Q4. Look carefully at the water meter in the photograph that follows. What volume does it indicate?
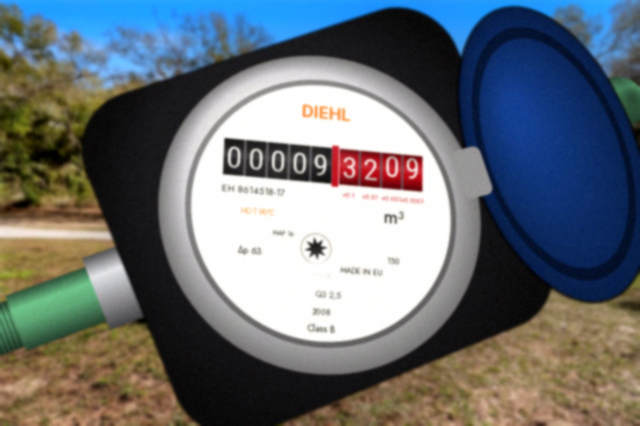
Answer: 9.3209 m³
